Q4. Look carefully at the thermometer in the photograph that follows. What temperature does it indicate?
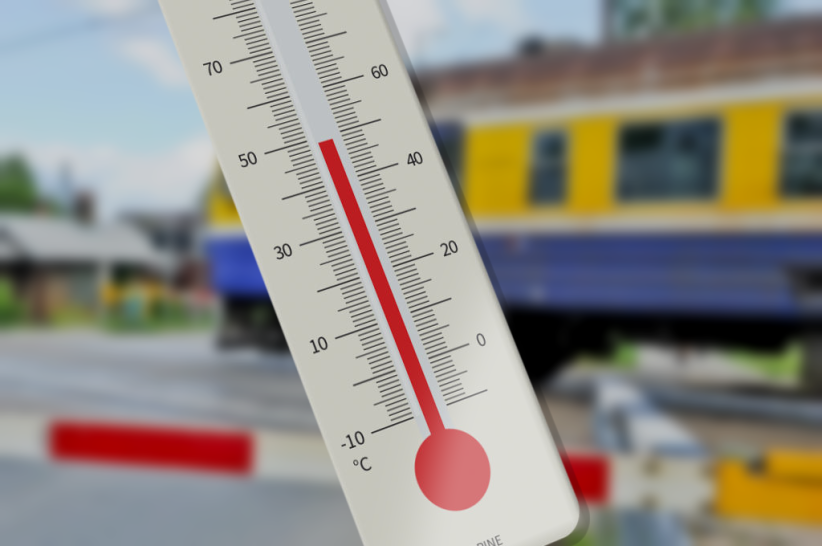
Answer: 49 °C
